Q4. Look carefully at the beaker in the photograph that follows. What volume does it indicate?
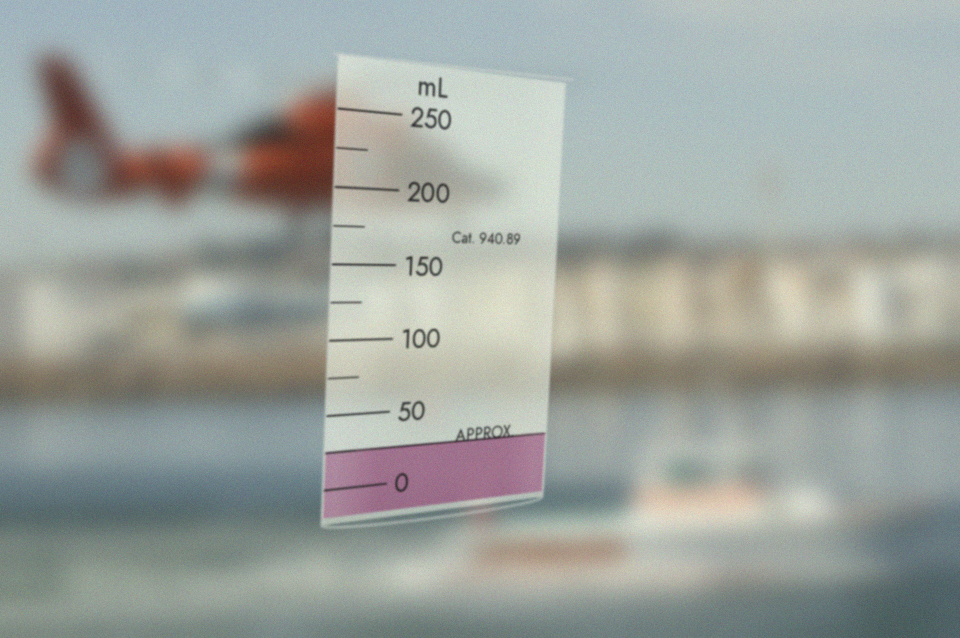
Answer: 25 mL
